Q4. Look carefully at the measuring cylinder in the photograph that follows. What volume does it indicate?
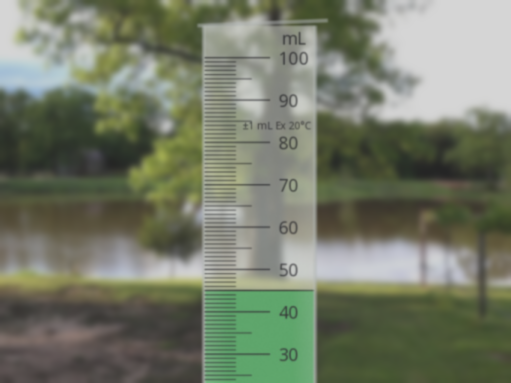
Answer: 45 mL
